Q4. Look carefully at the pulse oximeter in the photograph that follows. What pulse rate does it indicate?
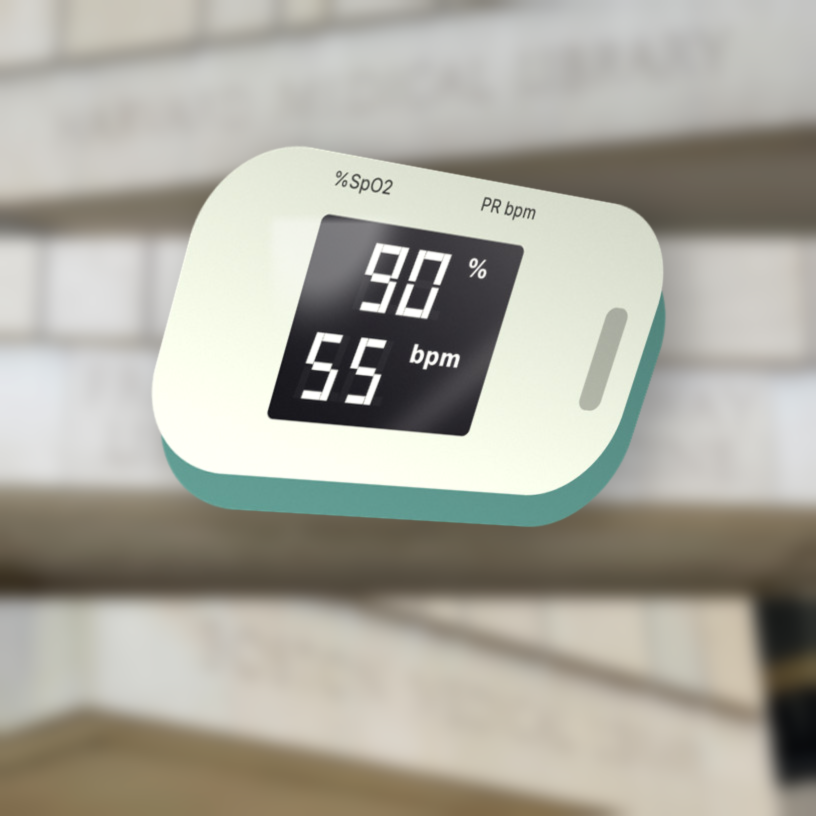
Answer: 55 bpm
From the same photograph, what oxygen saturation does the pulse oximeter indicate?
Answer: 90 %
